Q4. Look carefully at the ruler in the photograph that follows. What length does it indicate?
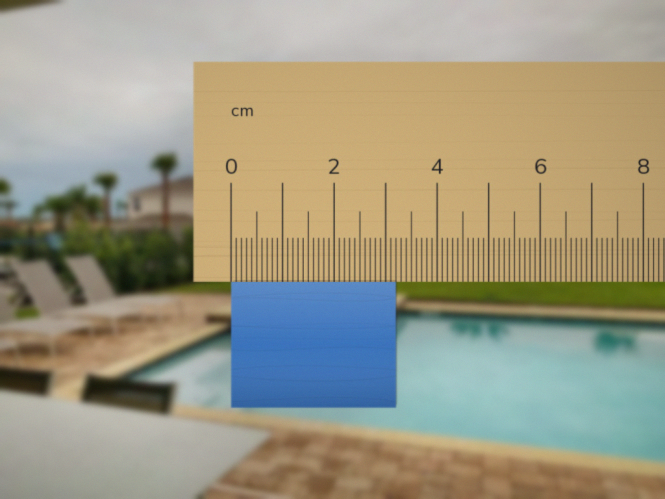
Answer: 3.2 cm
